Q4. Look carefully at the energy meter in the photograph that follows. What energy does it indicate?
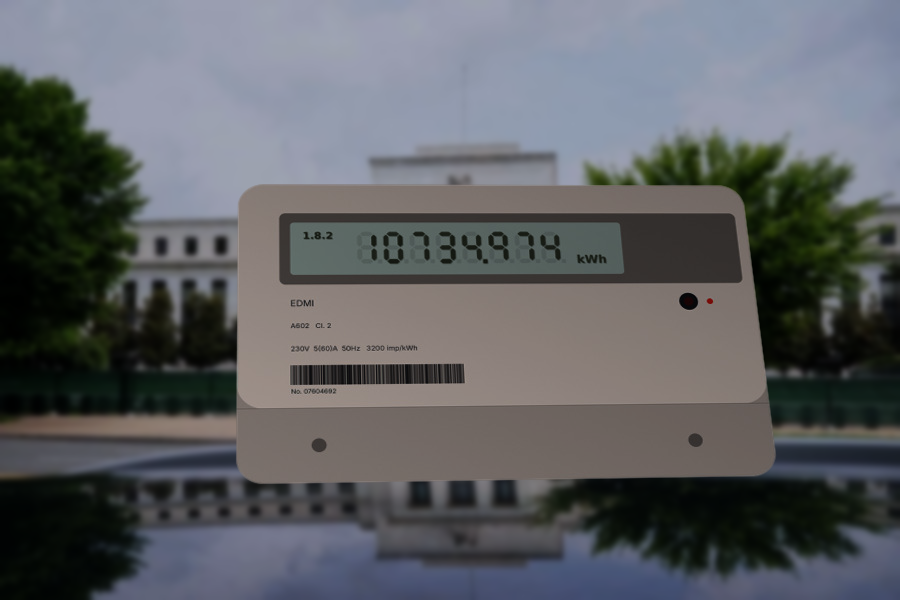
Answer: 10734.974 kWh
